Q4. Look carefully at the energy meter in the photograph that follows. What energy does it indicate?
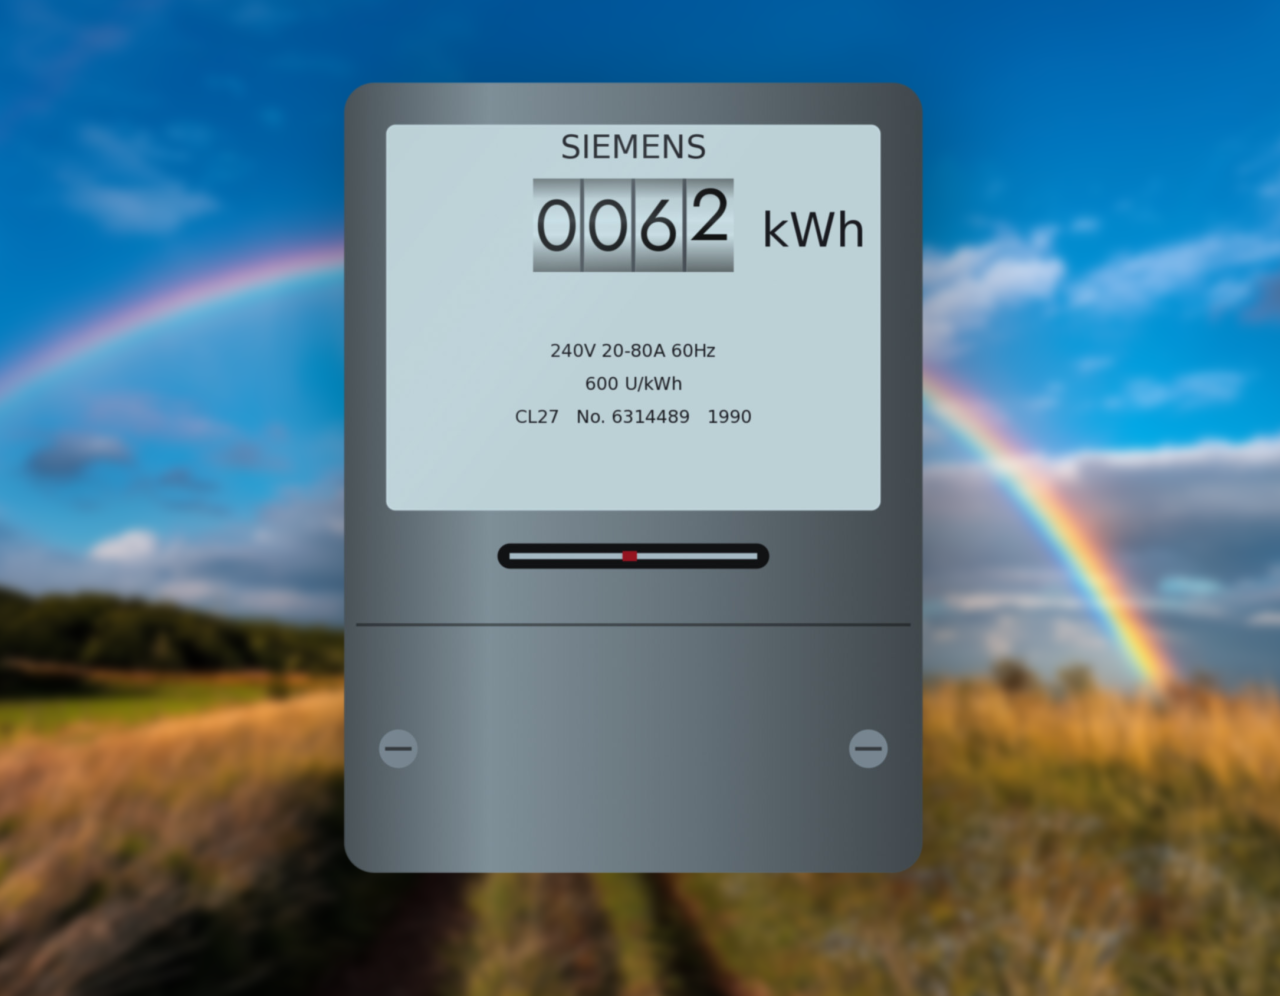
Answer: 62 kWh
